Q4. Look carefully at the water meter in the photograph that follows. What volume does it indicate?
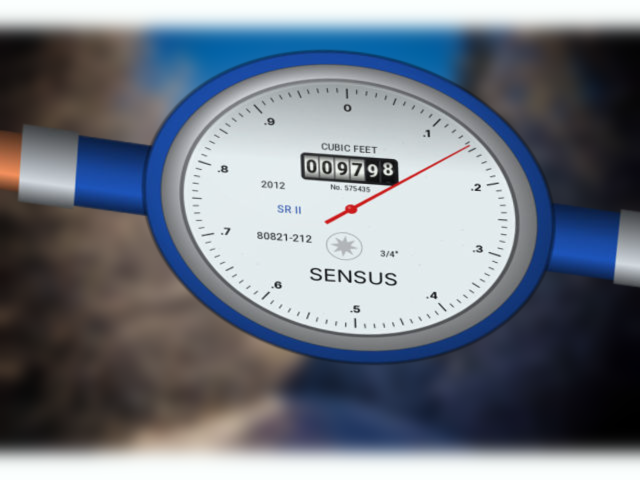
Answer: 9798.14 ft³
